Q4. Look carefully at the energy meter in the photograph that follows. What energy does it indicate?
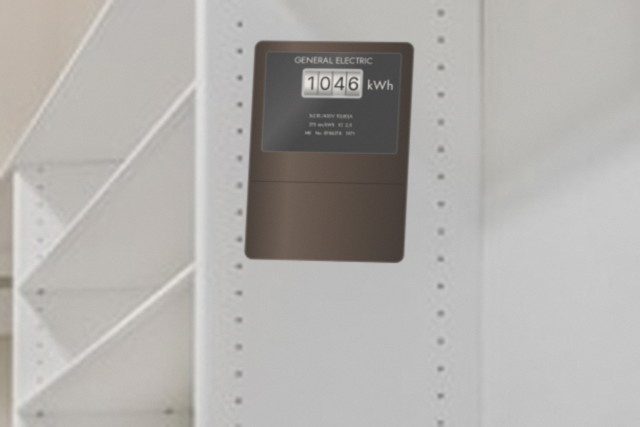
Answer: 1046 kWh
